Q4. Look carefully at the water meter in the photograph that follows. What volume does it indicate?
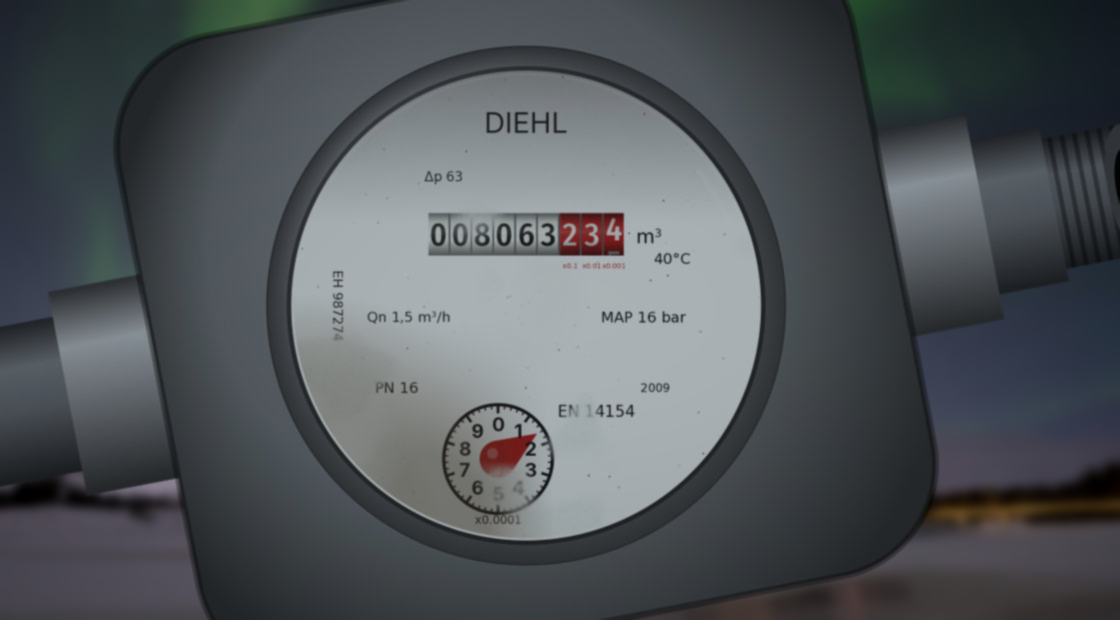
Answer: 8063.2341 m³
